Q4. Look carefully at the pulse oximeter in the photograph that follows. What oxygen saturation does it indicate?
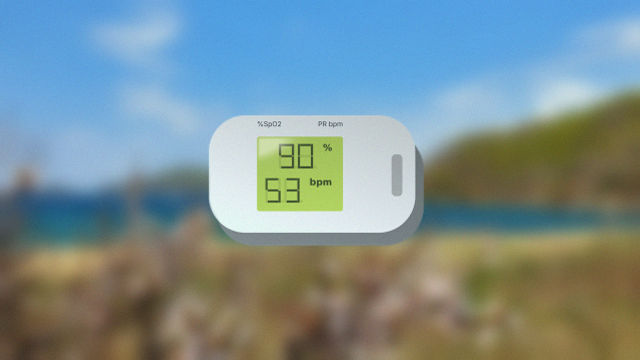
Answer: 90 %
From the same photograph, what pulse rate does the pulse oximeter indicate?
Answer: 53 bpm
